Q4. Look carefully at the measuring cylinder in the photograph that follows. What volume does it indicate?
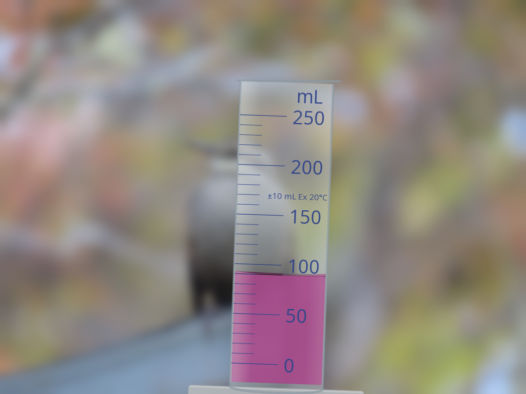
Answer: 90 mL
